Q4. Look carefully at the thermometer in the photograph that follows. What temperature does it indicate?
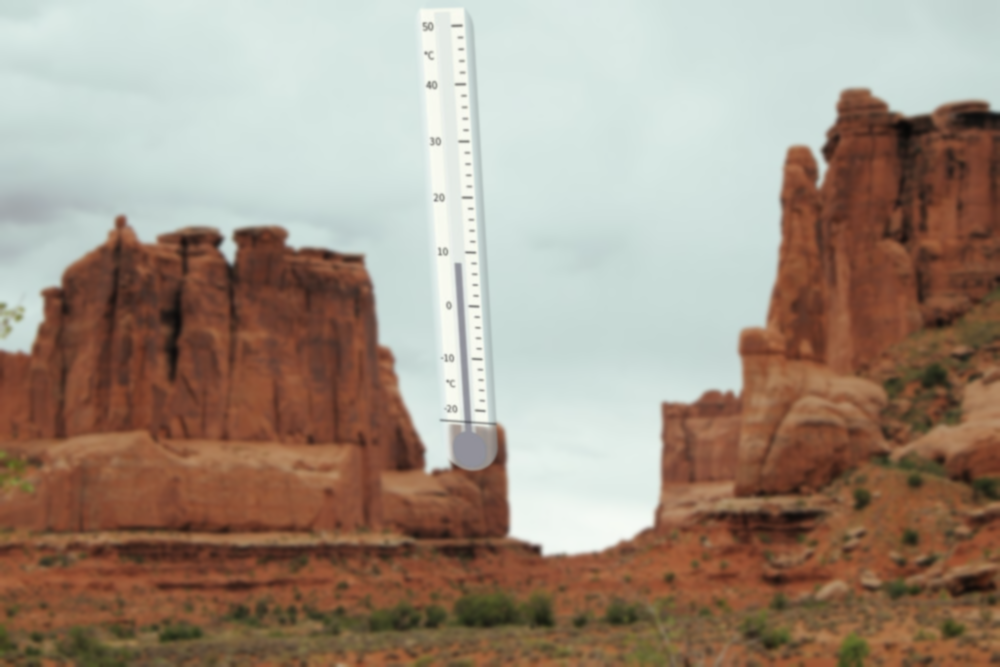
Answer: 8 °C
